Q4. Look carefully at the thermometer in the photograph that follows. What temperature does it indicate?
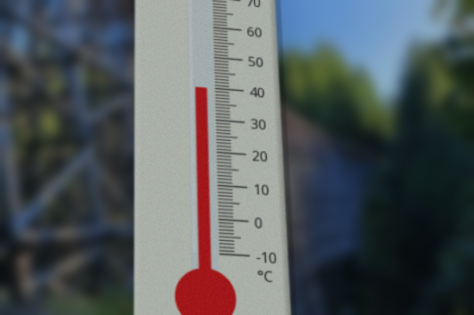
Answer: 40 °C
